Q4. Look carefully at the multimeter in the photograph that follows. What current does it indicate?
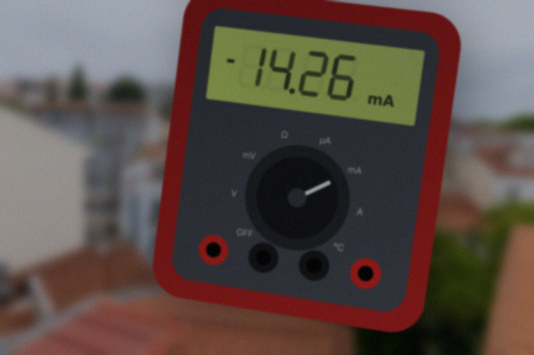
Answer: -14.26 mA
